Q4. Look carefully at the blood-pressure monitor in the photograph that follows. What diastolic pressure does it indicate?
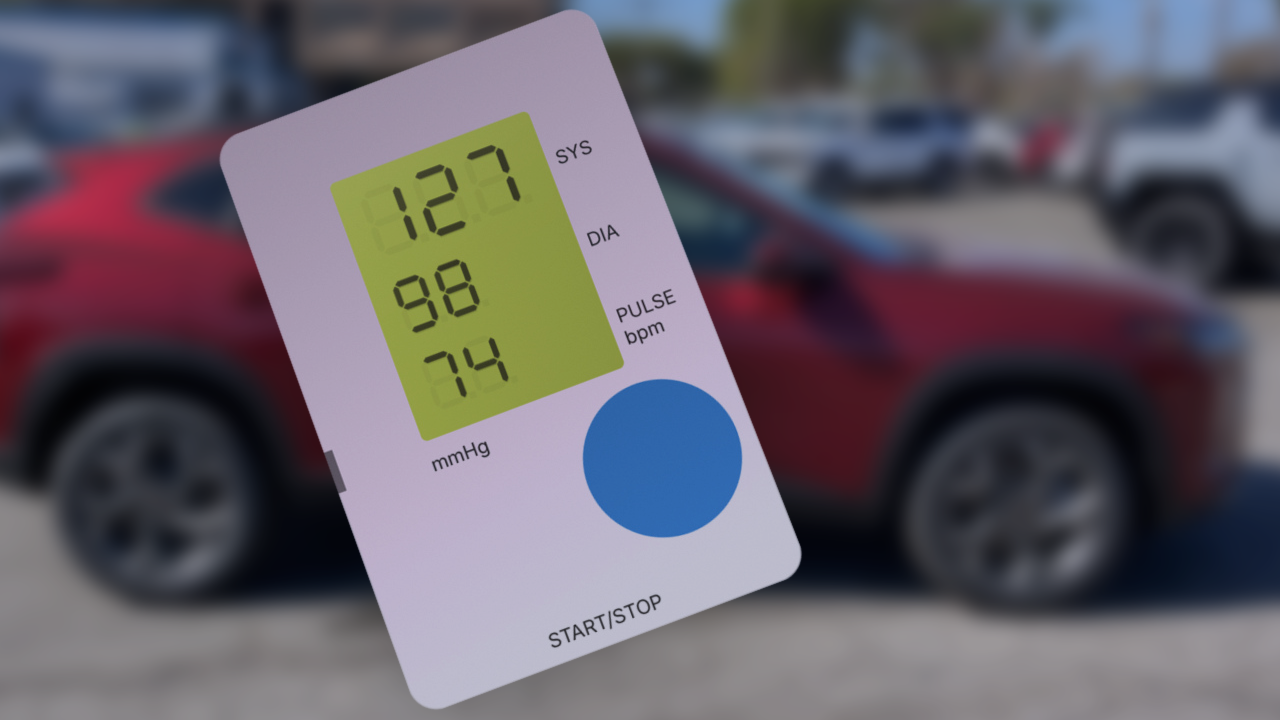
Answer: 98 mmHg
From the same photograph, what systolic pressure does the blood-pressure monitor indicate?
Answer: 127 mmHg
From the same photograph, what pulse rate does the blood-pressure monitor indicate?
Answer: 74 bpm
